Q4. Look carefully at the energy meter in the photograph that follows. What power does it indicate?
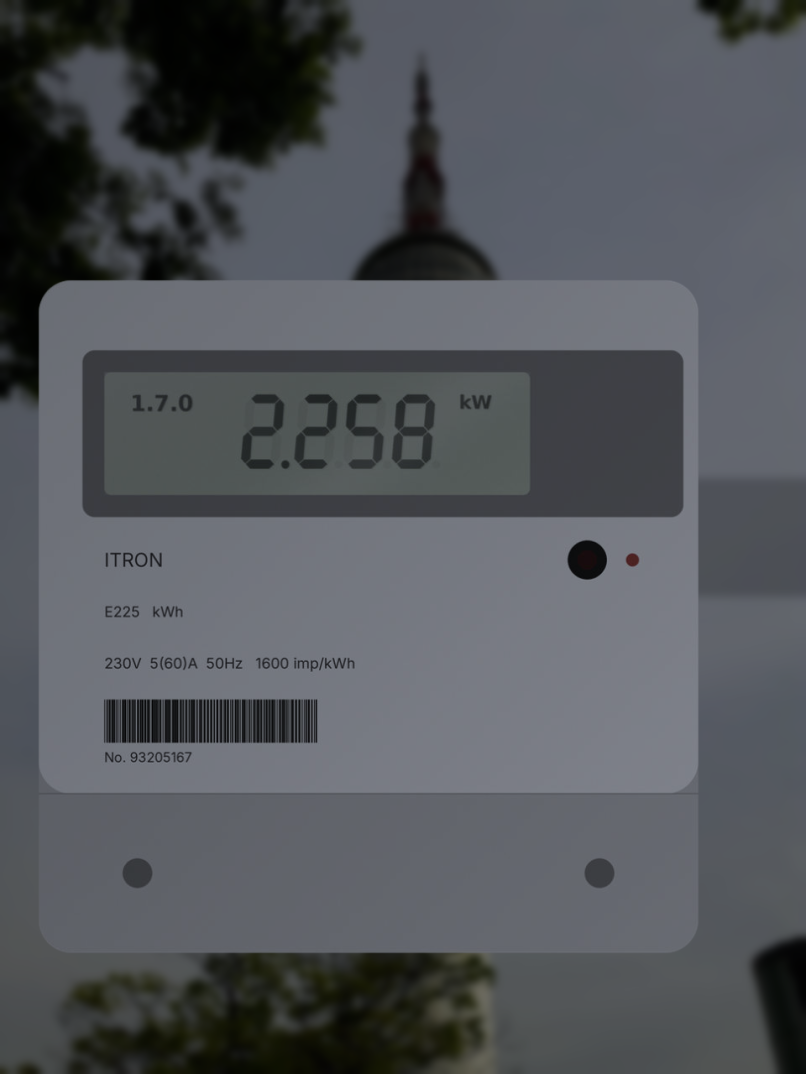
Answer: 2.258 kW
